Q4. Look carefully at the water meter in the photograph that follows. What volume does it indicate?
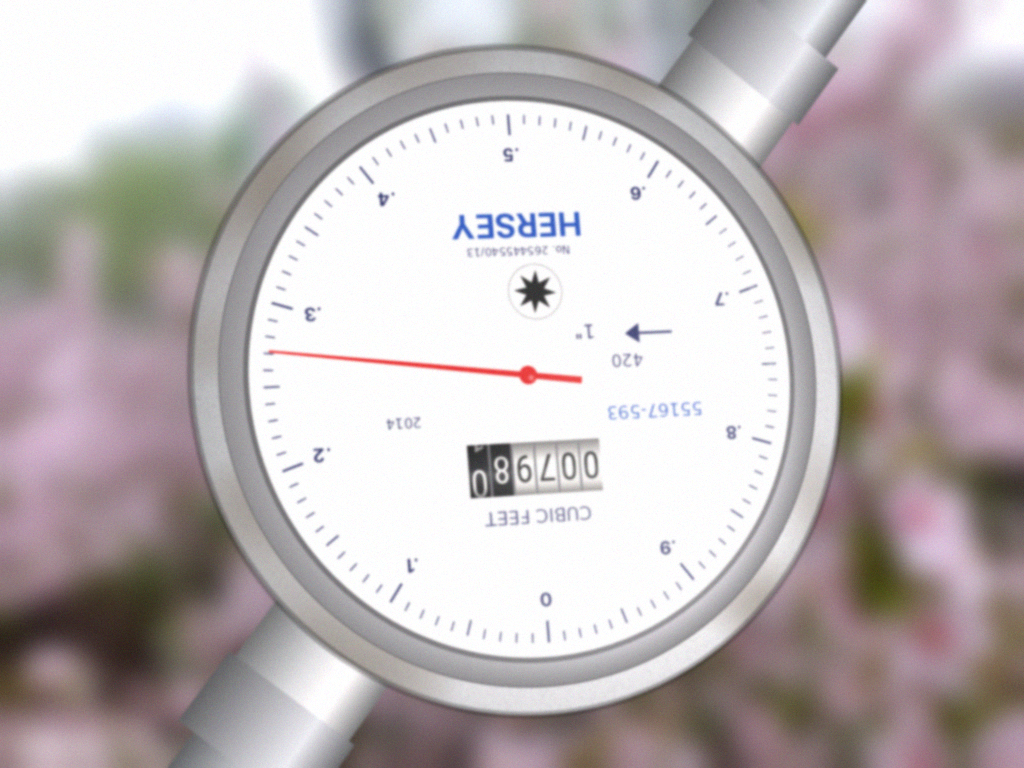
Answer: 7980.27 ft³
